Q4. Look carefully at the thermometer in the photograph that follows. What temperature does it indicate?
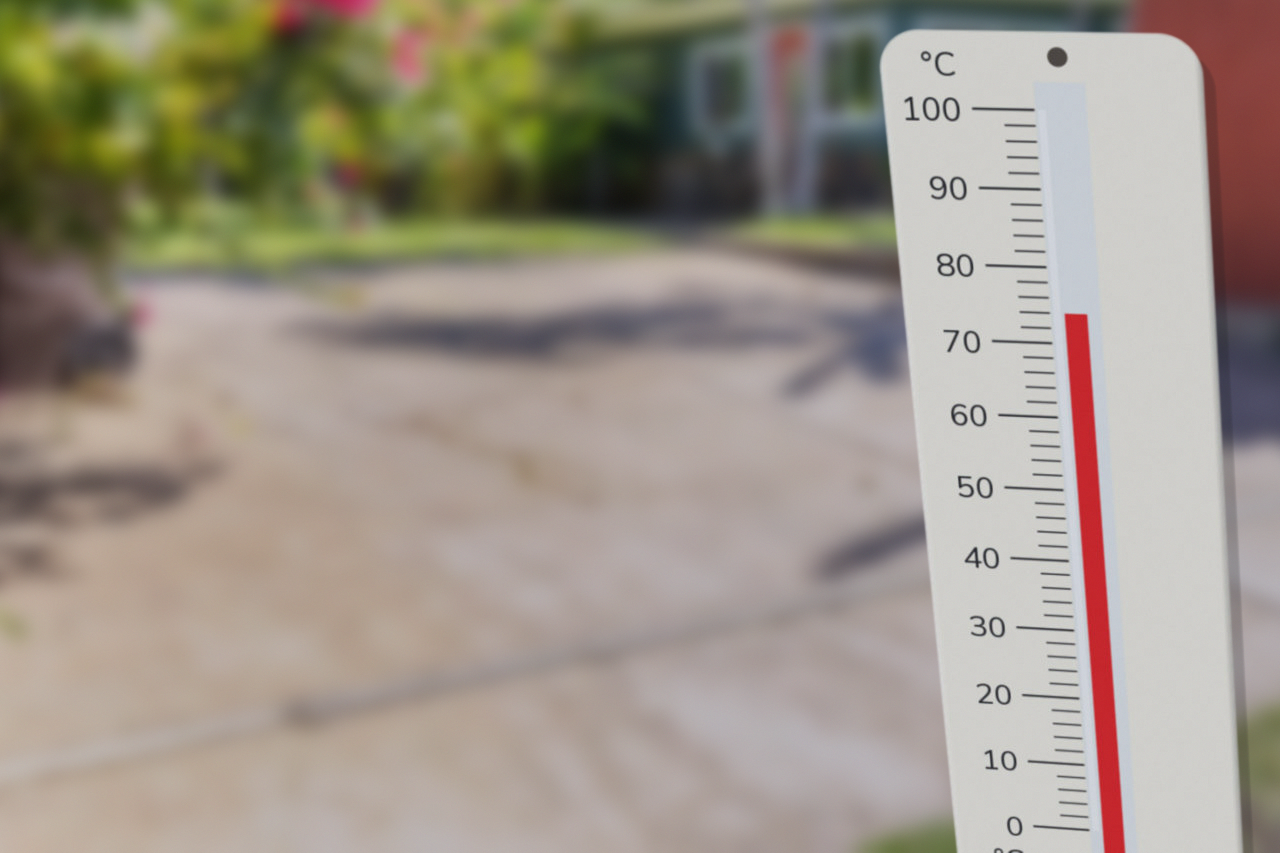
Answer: 74 °C
